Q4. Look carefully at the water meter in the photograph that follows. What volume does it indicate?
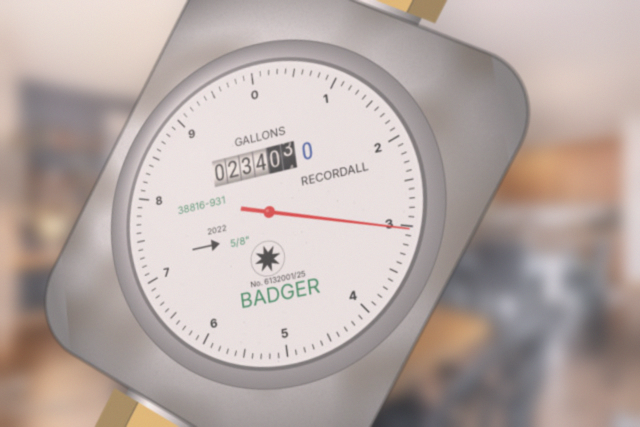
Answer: 234033.0 gal
